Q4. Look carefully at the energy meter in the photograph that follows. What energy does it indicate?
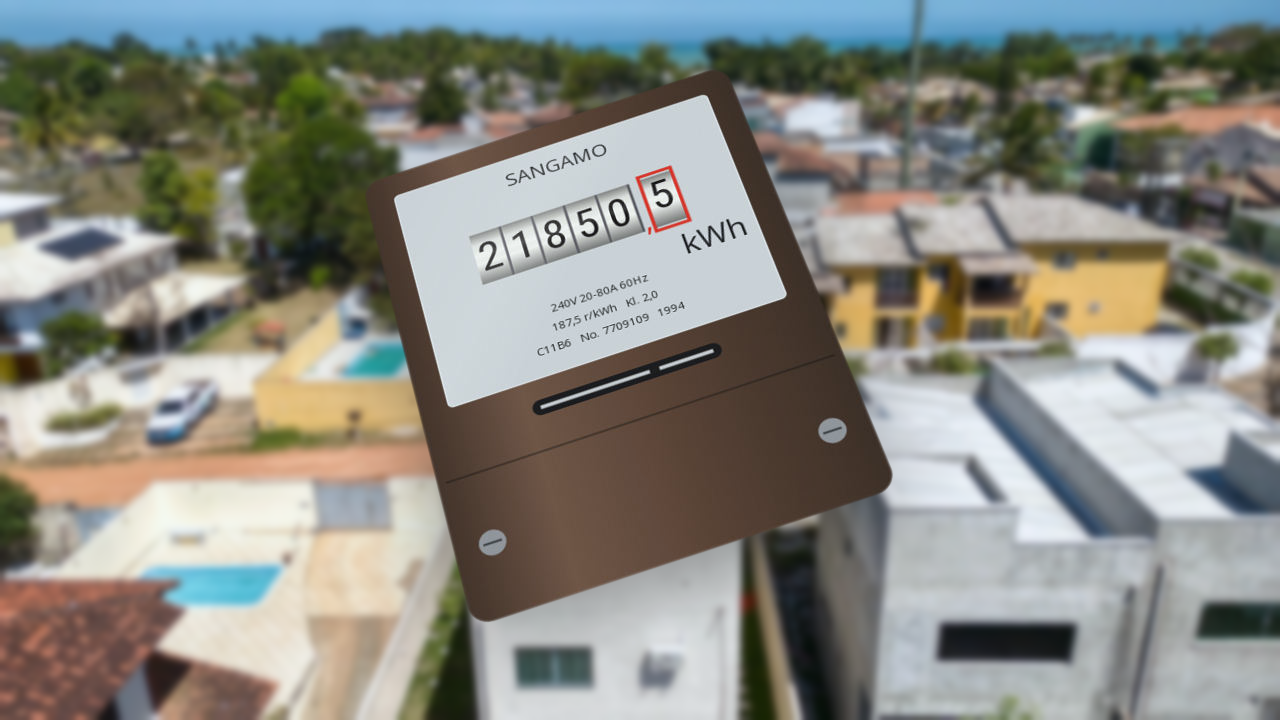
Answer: 21850.5 kWh
